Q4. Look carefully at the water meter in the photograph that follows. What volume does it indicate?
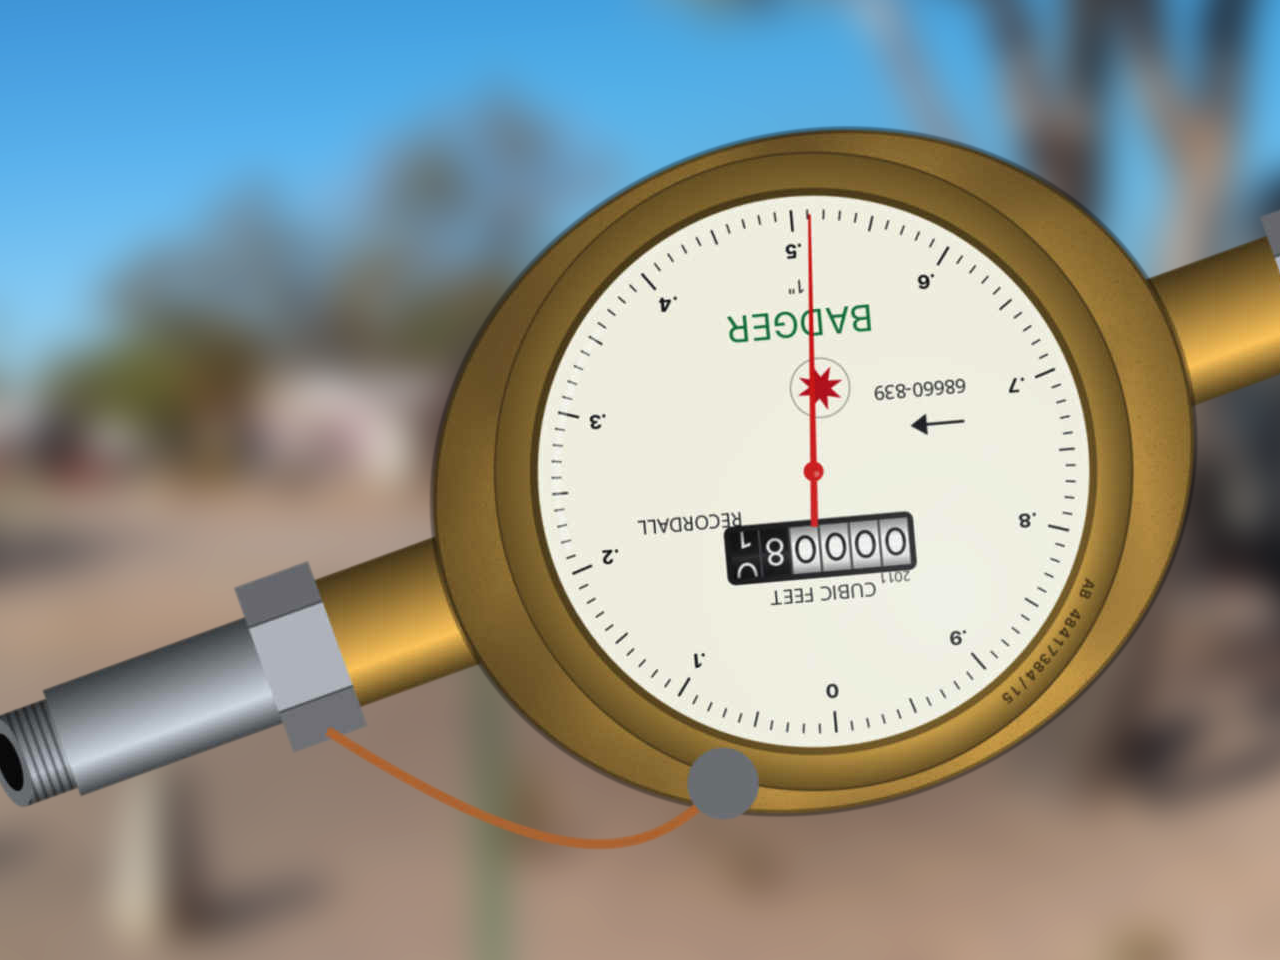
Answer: 80.51 ft³
